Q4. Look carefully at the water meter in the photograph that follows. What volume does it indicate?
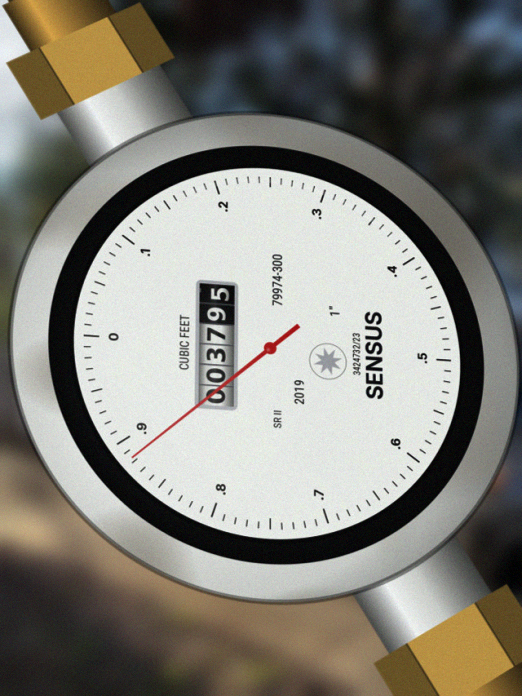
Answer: 3794.88 ft³
